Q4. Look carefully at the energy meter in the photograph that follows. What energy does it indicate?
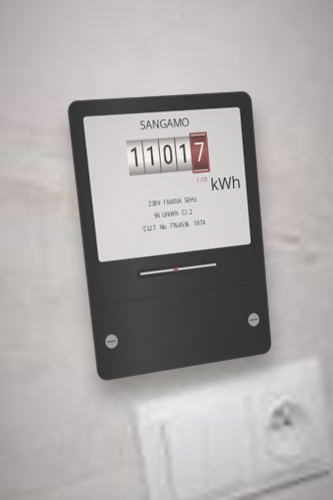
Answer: 1101.7 kWh
